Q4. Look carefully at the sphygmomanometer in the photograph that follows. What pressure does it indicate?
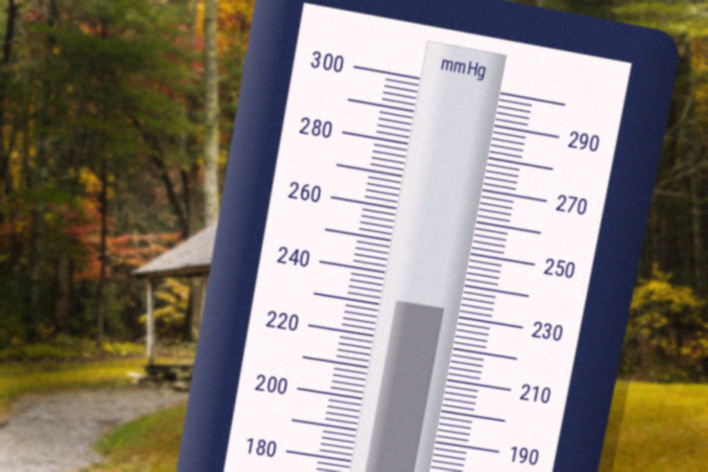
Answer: 232 mmHg
